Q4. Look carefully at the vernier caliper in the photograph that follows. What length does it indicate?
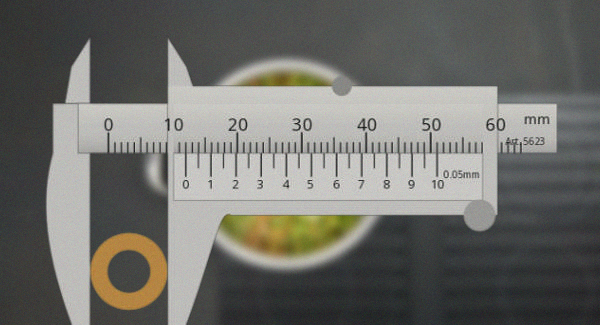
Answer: 12.0 mm
